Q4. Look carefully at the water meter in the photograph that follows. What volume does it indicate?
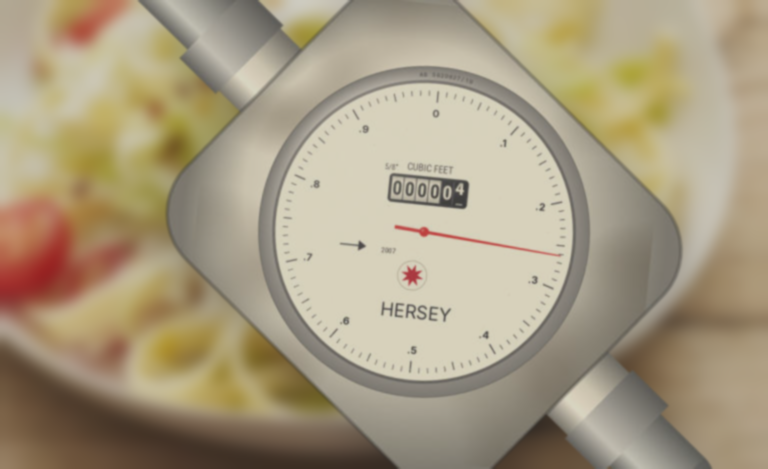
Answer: 4.26 ft³
